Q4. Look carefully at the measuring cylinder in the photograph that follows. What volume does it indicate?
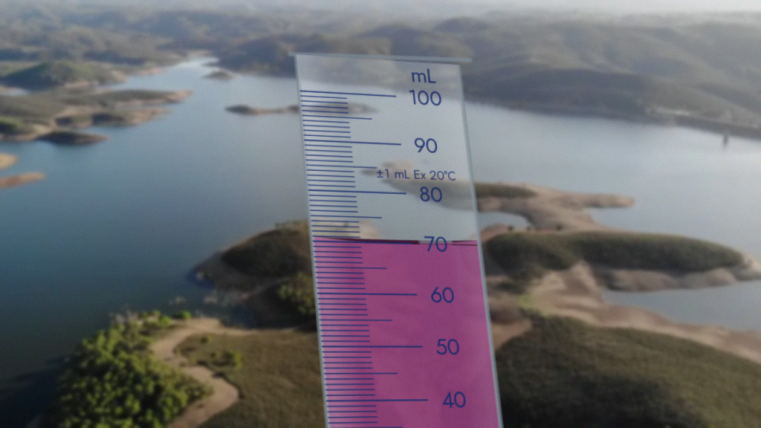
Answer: 70 mL
